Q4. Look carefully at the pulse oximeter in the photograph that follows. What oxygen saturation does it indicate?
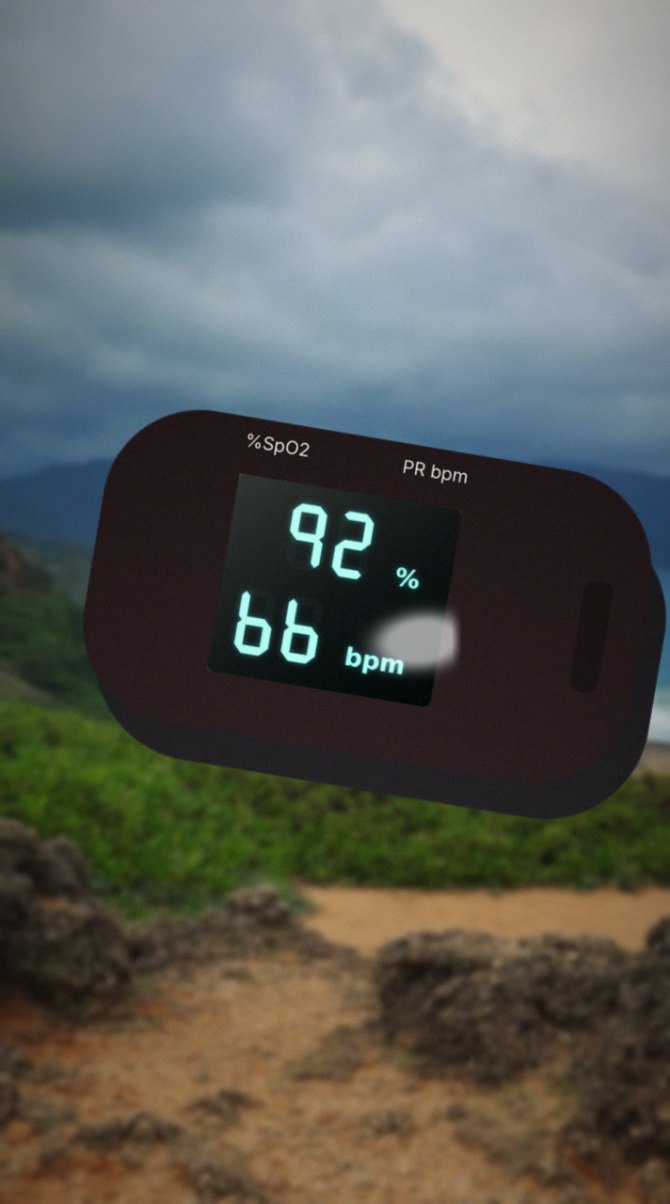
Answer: 92 %
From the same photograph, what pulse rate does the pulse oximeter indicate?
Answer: 66 bpm
